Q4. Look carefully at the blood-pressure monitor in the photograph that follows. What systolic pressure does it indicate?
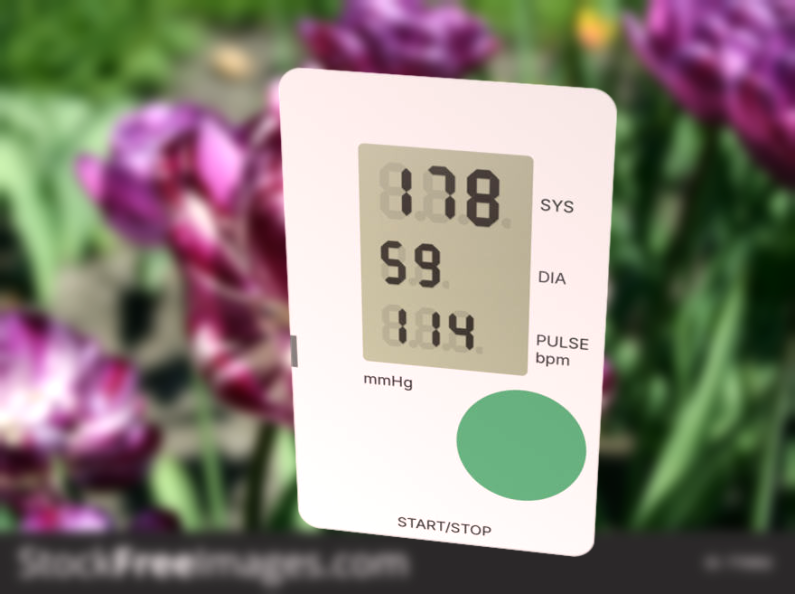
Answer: 178 mmHg
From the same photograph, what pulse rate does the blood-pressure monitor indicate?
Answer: 114 bpm
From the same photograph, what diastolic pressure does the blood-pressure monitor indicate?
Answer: 59 mmHg
